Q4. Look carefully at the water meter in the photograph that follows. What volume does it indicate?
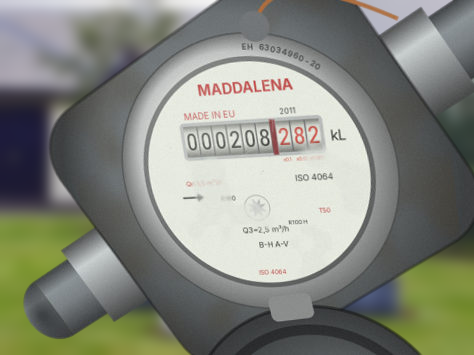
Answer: 208.282 kL
